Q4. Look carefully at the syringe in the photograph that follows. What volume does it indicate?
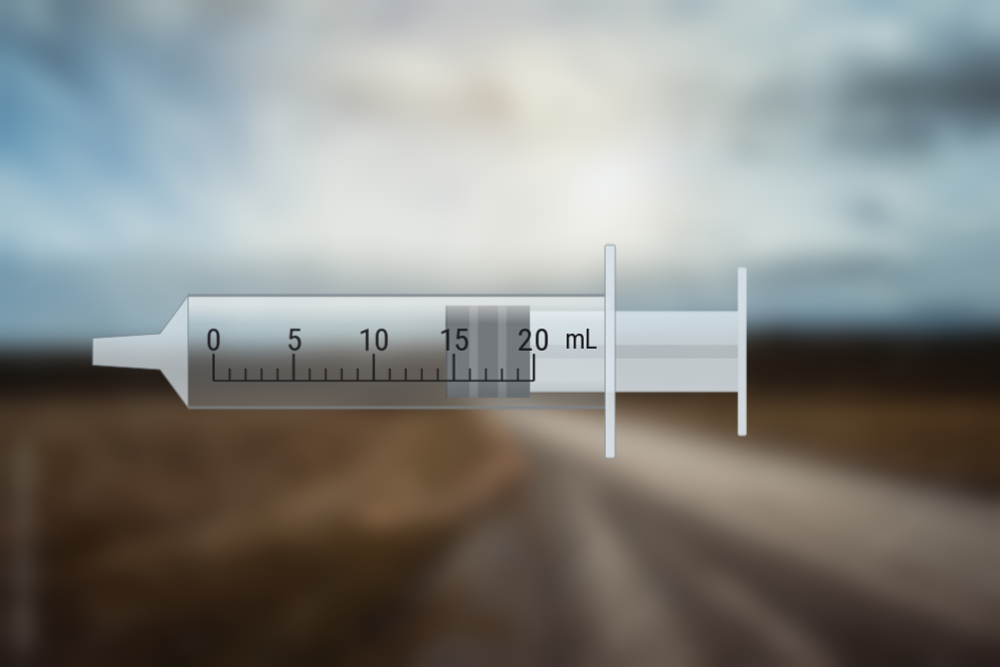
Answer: 14.5 mL
